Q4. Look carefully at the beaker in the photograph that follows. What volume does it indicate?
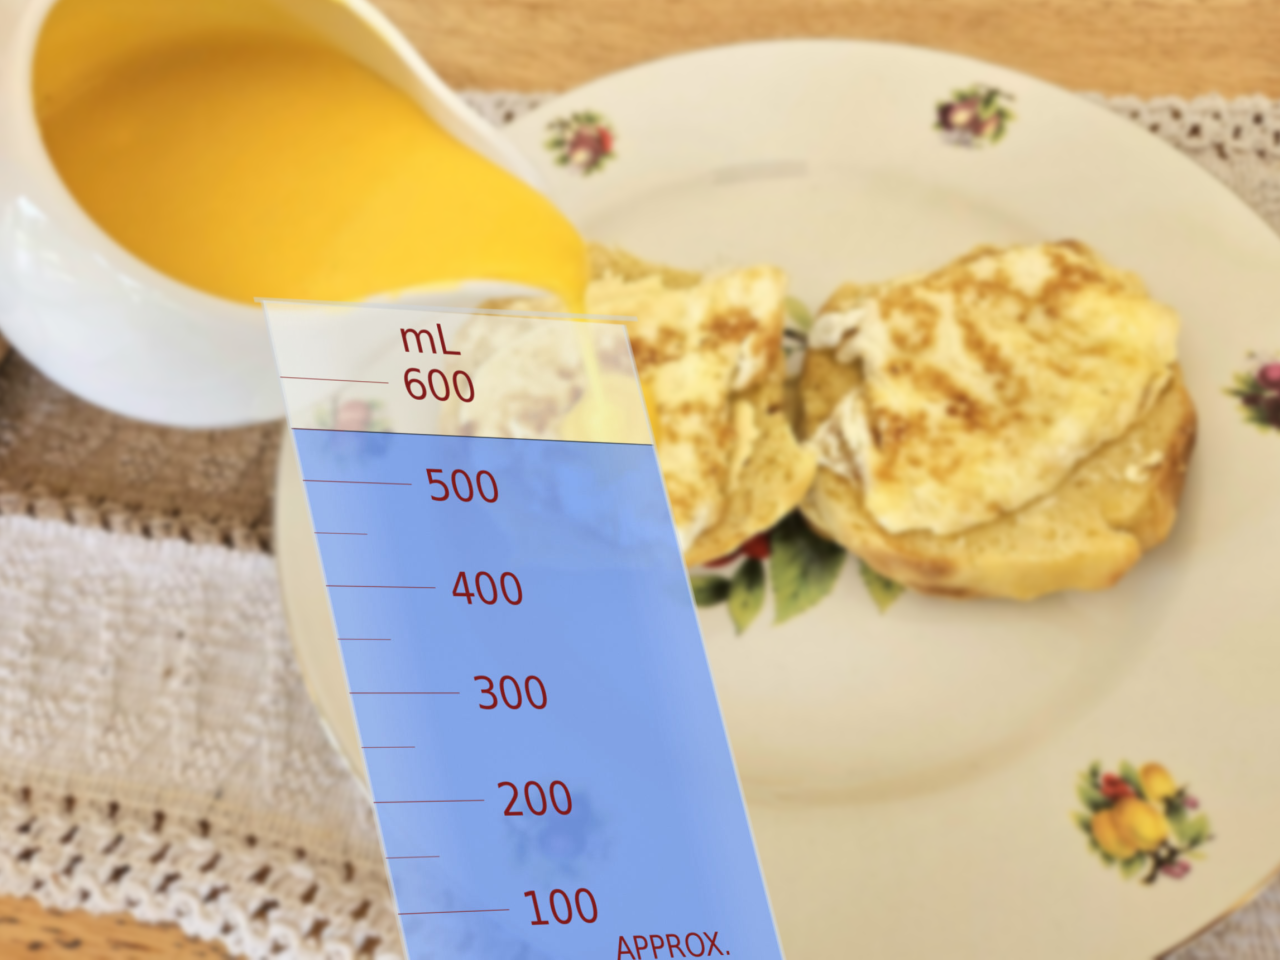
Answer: 550 mL
